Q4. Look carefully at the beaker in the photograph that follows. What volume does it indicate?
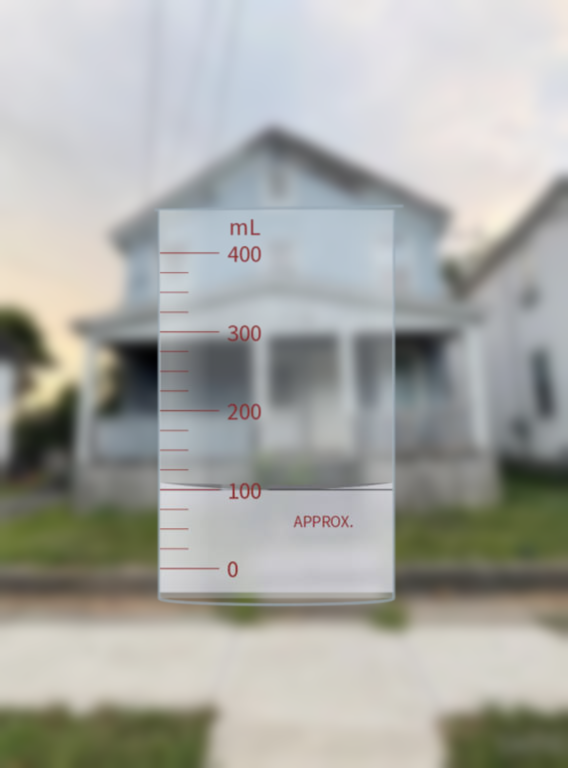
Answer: 100 mL
